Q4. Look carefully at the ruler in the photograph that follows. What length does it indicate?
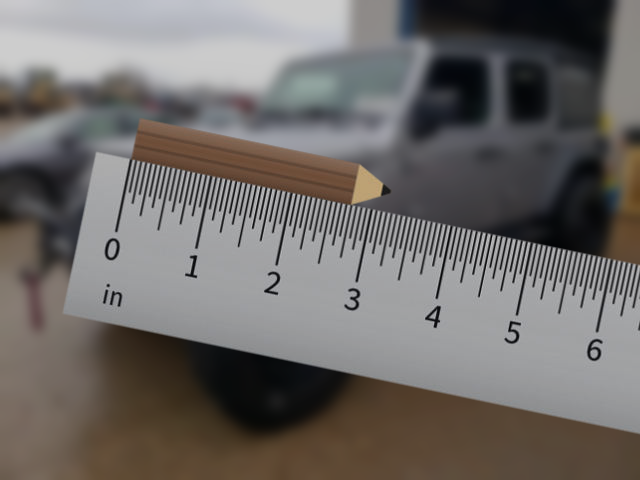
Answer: 3.1875 in
